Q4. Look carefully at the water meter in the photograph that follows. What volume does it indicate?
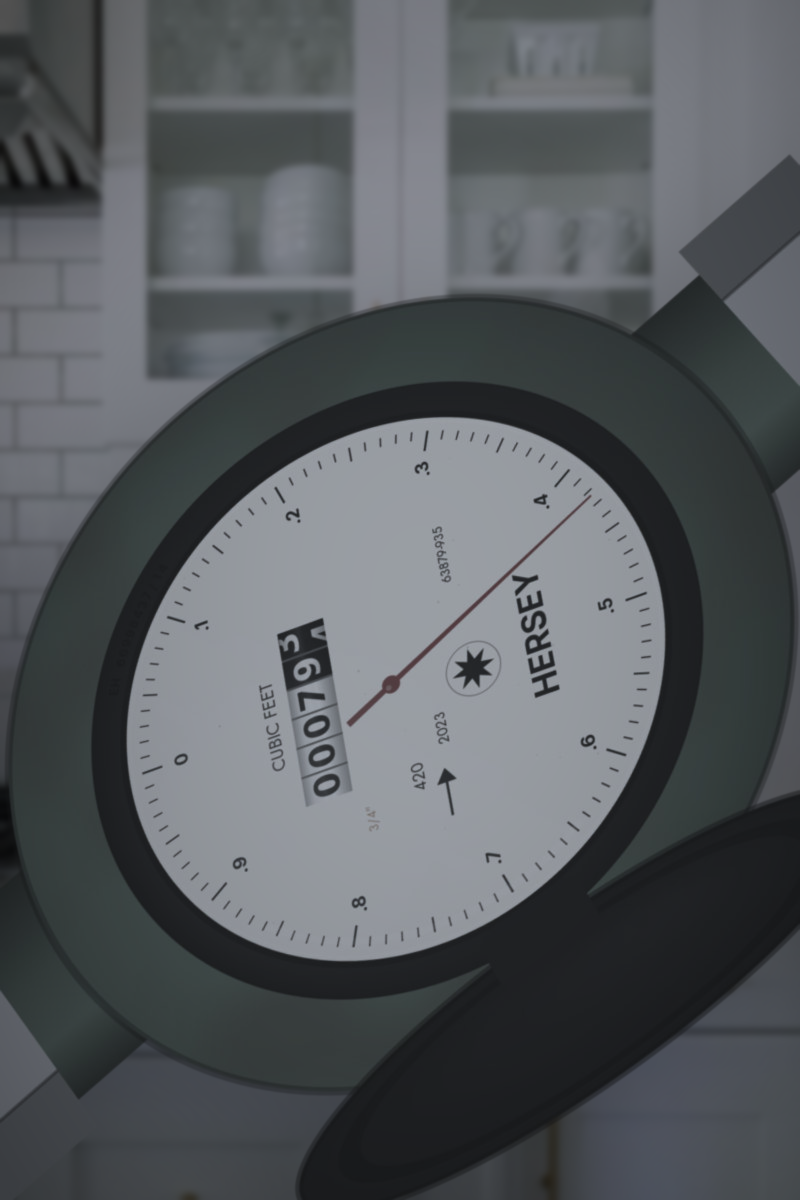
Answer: 793.42 ft³
